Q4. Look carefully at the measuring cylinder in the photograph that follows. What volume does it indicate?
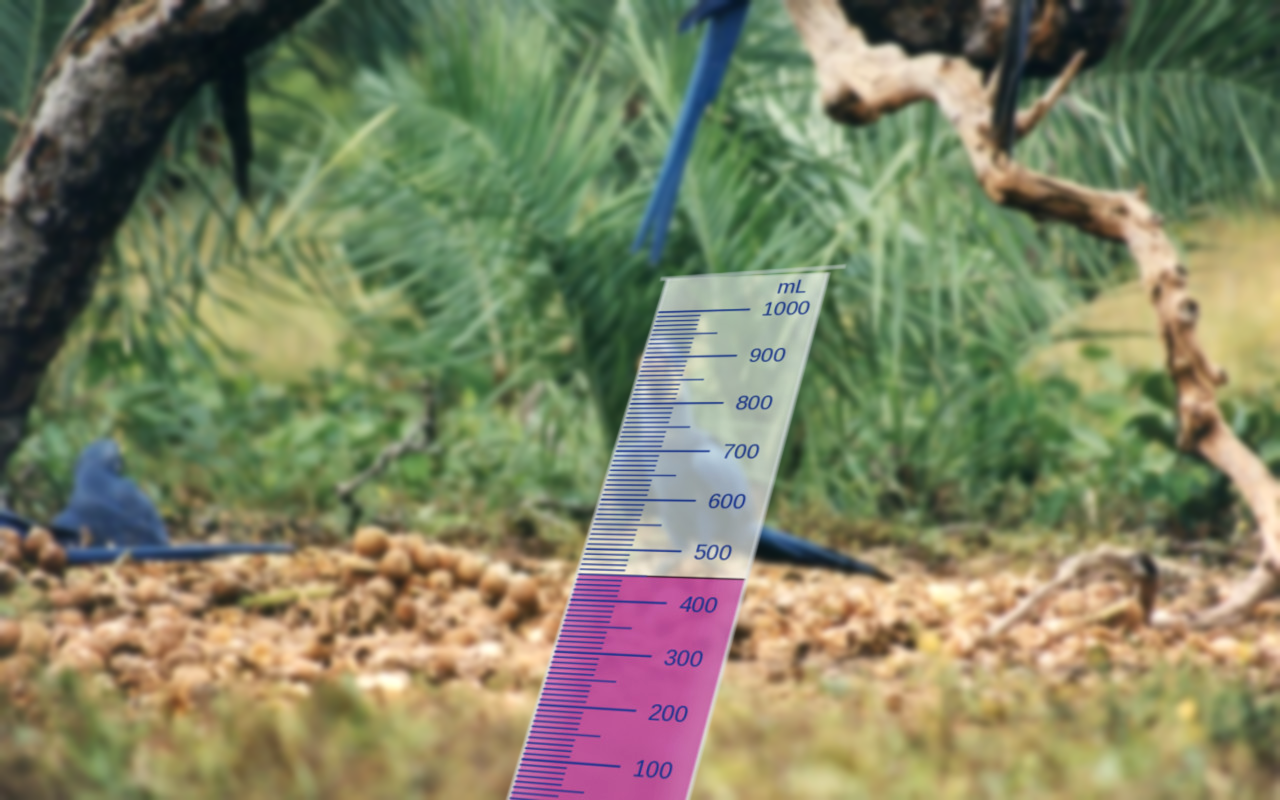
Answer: 450 mL
